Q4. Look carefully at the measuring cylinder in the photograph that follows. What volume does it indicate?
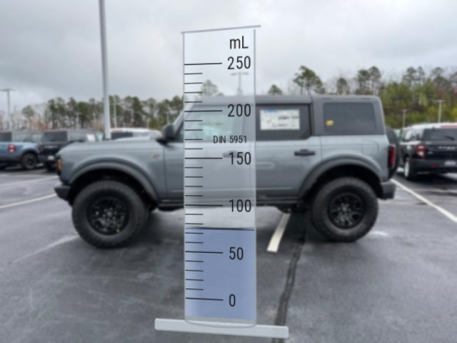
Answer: 75 mL
